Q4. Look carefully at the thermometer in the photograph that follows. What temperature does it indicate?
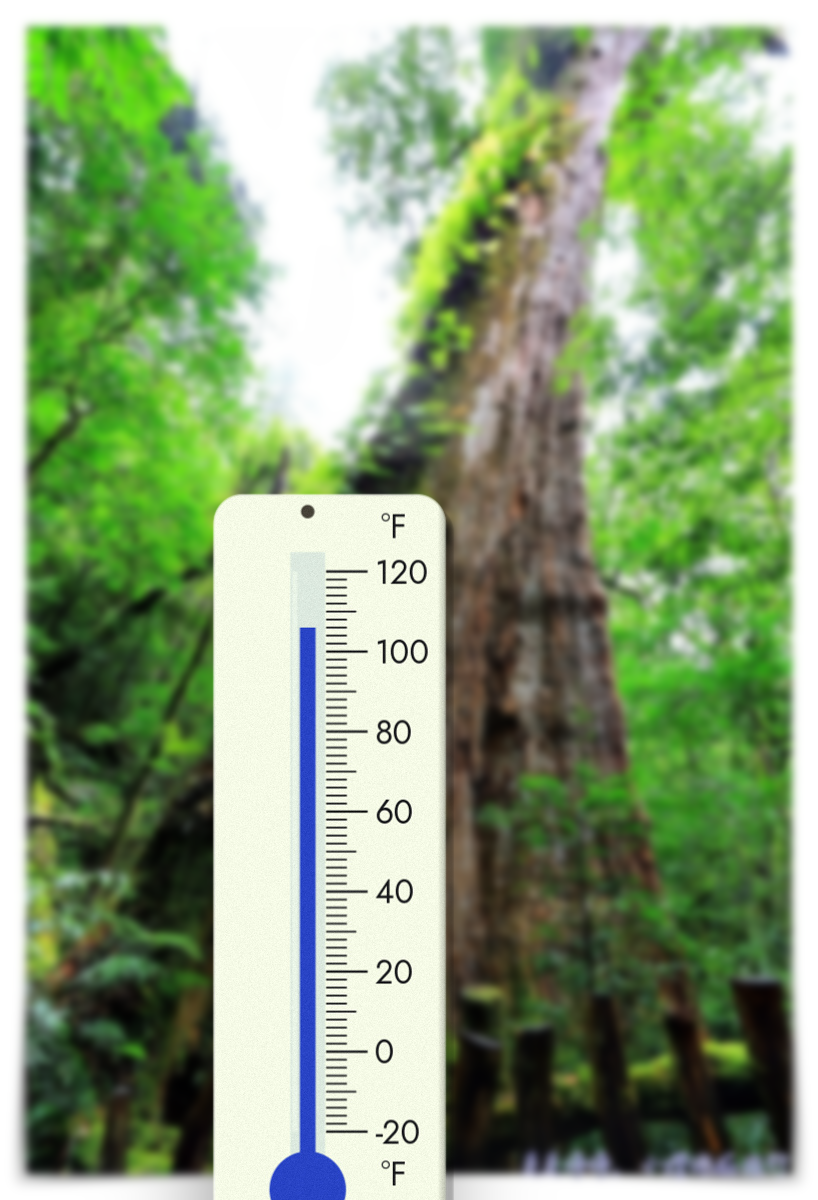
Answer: 106 °F
